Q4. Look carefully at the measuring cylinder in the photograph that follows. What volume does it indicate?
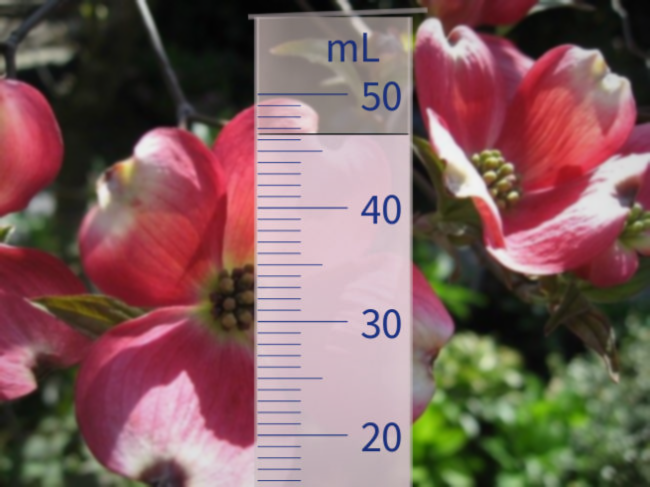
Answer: 46.5 mL
